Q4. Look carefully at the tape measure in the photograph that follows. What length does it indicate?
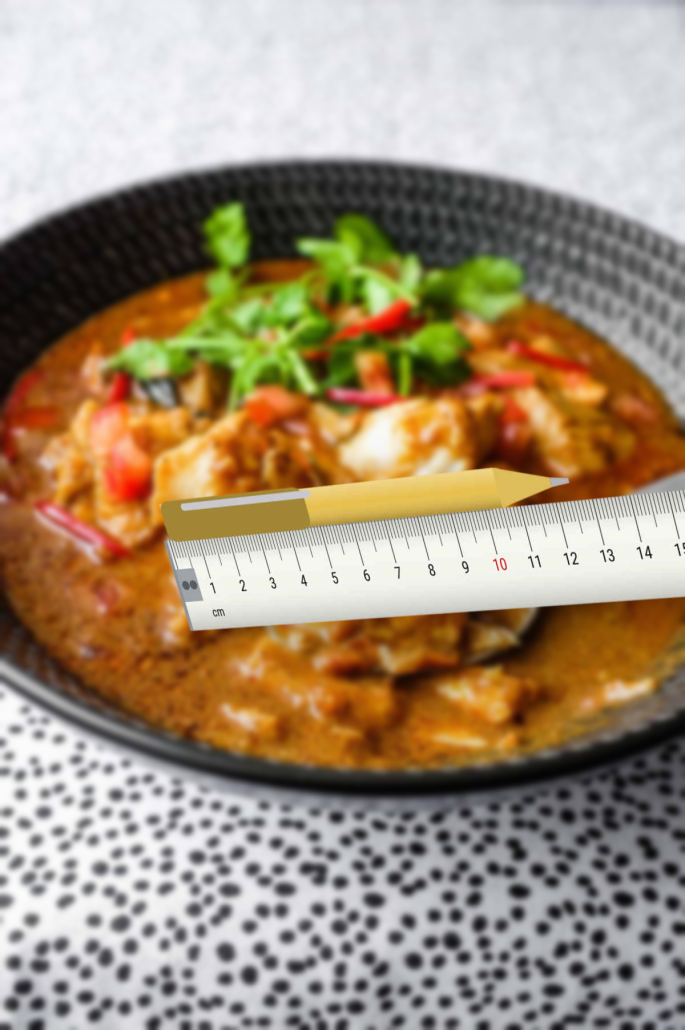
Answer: 12.5 cm
